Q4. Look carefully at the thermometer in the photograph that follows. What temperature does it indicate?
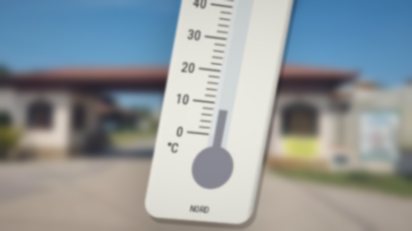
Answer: 8 °C
